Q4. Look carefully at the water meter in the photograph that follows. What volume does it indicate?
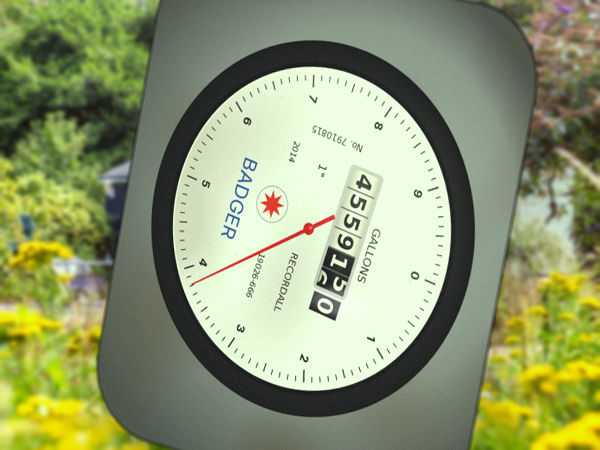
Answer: 4559153.8 gal
